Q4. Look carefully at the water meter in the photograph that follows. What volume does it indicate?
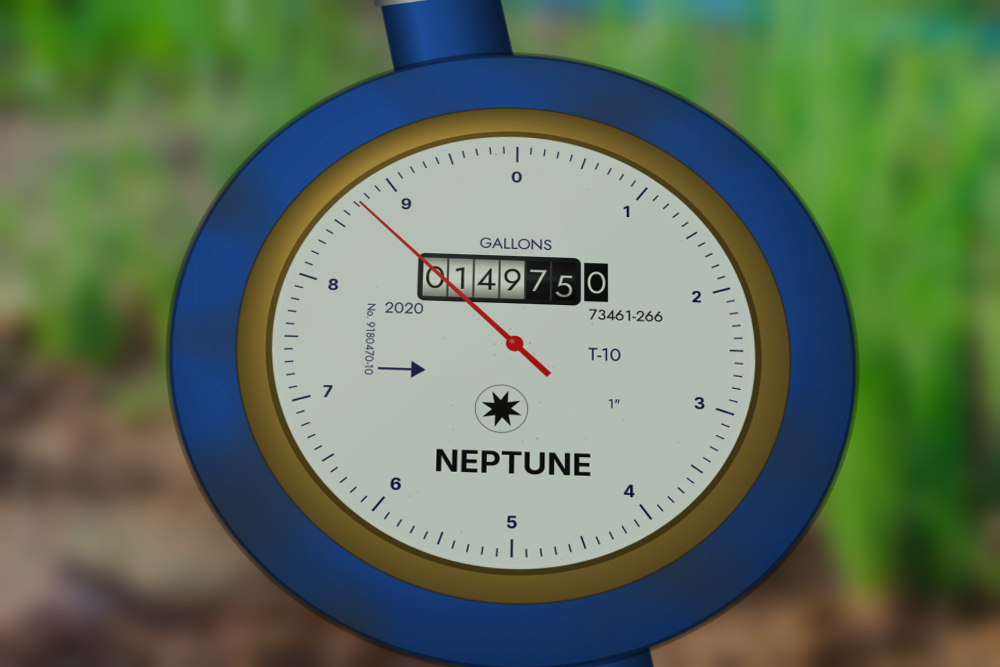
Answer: 149748.7 gal
